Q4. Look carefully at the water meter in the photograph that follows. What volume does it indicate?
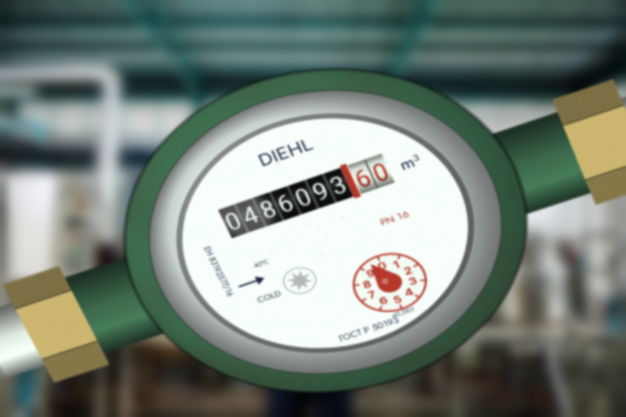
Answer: 486093.599 m³
